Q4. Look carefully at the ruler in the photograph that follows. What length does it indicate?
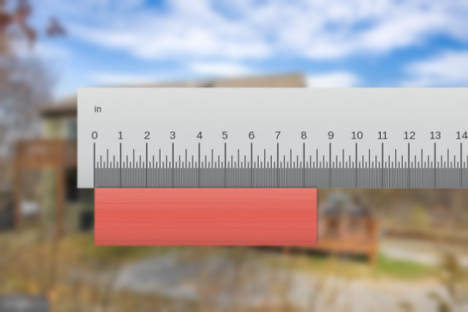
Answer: 8.5 in
